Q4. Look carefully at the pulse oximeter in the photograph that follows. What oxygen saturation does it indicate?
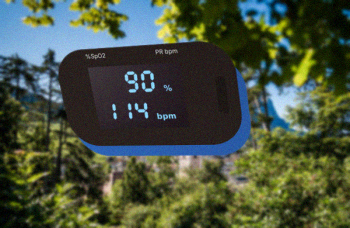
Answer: 90 %
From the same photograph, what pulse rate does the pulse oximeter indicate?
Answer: 114 bpm
